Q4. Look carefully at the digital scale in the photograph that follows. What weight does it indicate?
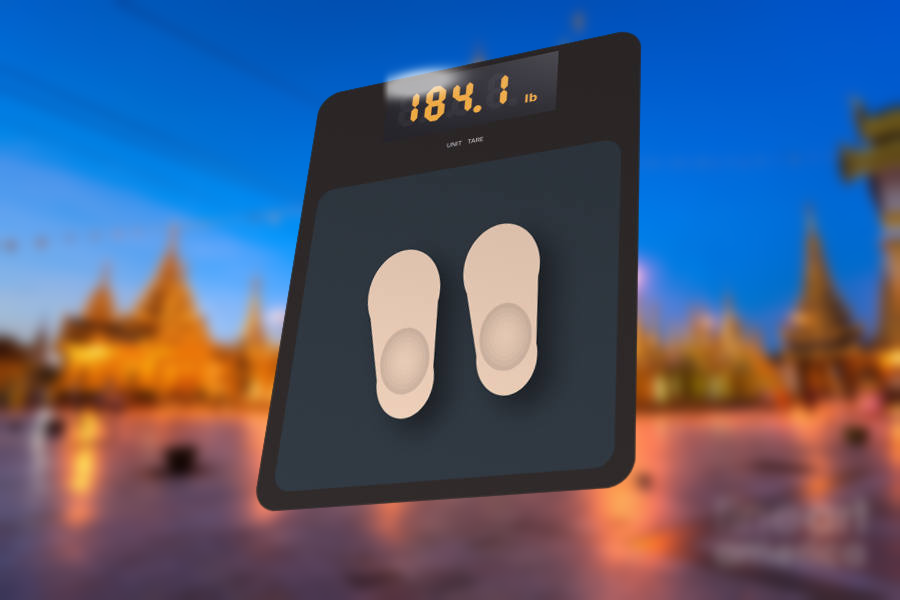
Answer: 184.1 lb
